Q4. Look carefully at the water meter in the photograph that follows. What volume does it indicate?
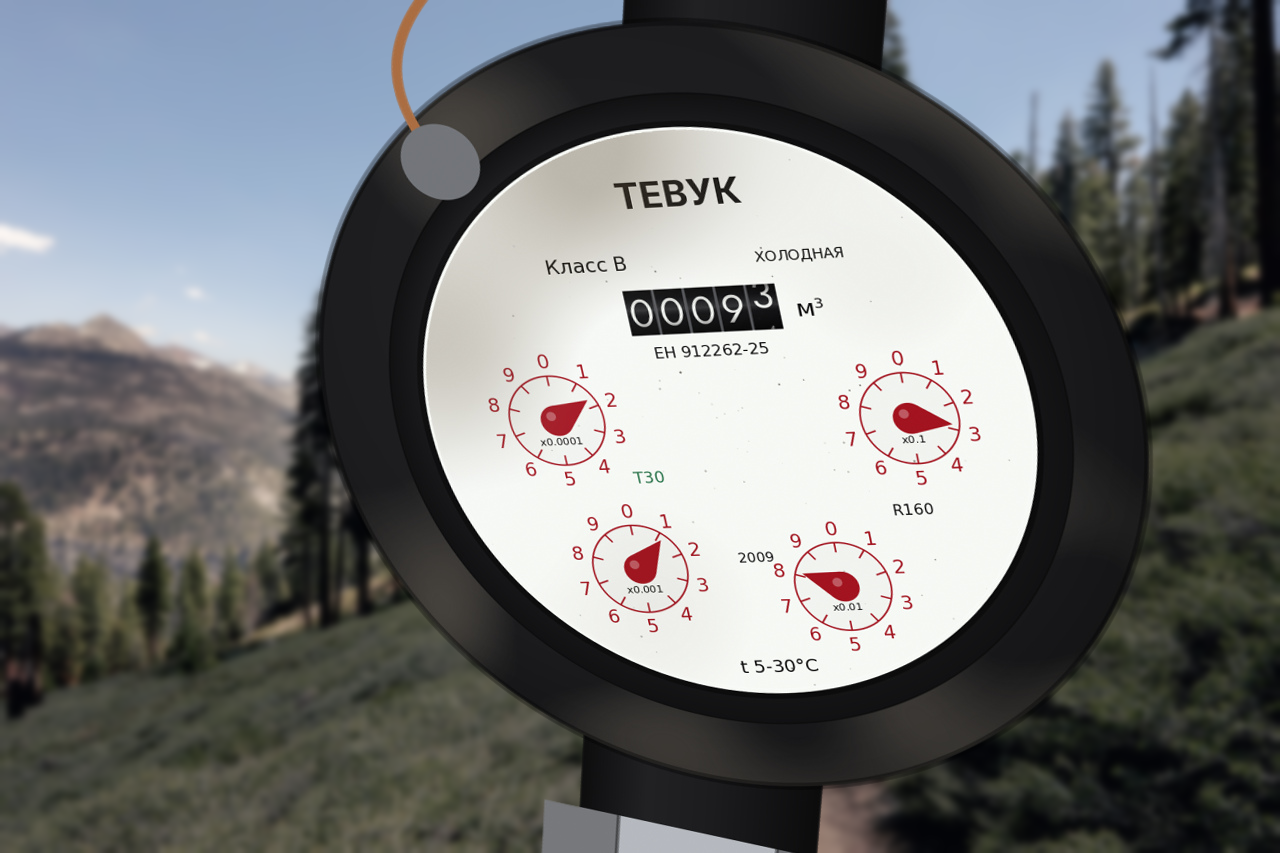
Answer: 93.2811 m³
